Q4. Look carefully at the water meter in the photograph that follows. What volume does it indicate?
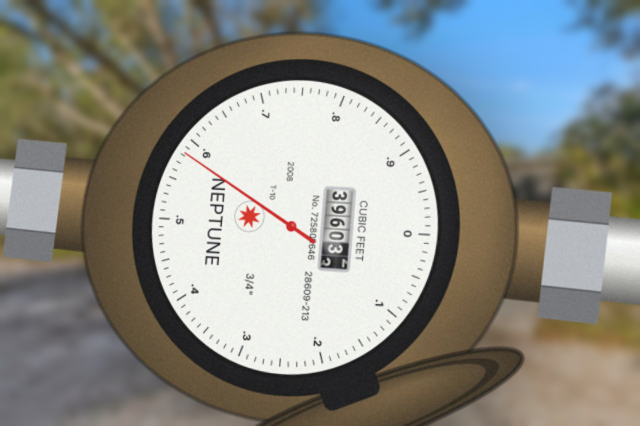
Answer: 396032.58 ft³
